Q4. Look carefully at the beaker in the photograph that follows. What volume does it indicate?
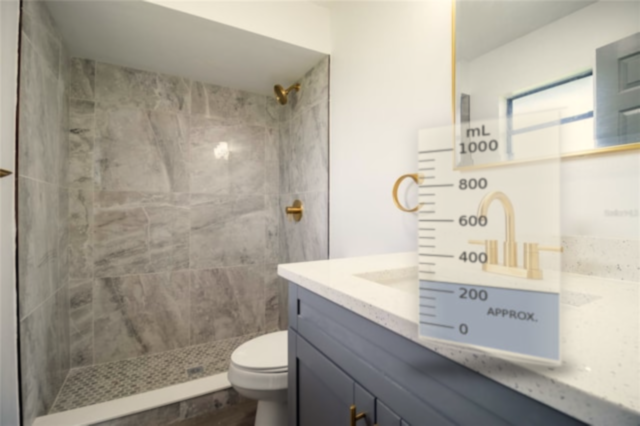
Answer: 250 mL
